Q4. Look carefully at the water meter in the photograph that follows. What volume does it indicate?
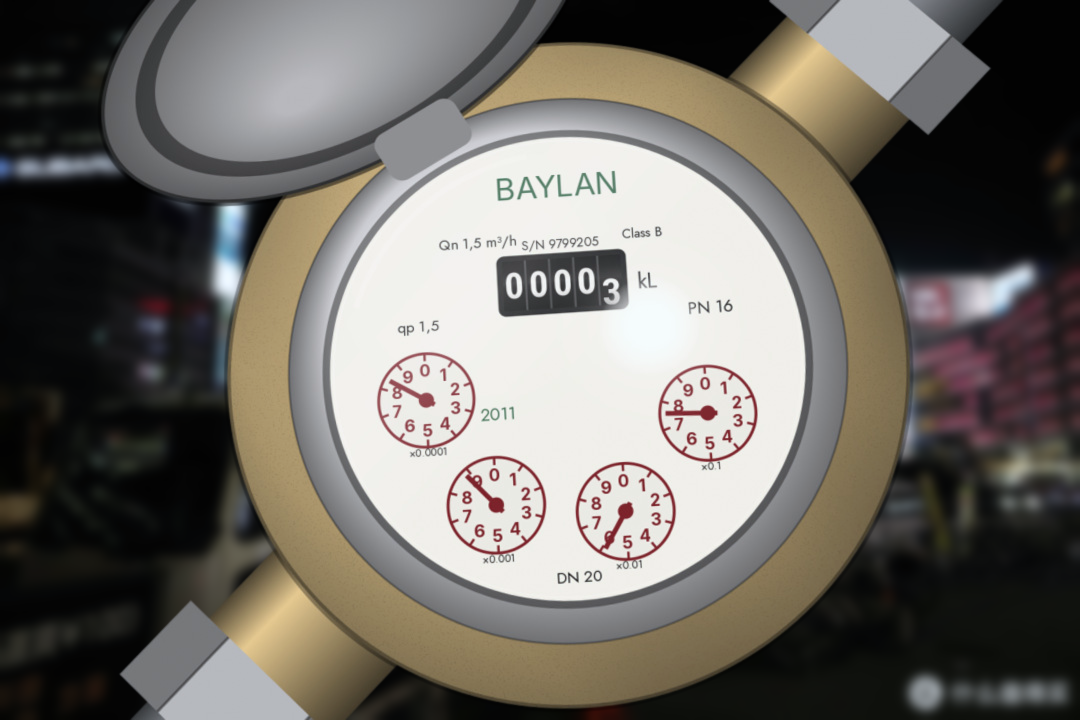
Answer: 2.7588 kL
